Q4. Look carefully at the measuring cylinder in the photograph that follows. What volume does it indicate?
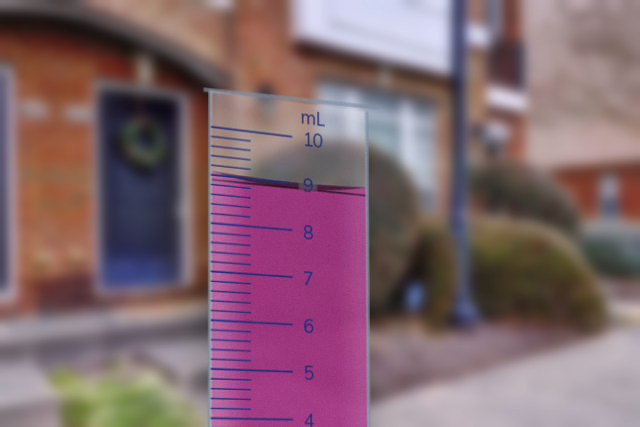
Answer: 8.9 mL
